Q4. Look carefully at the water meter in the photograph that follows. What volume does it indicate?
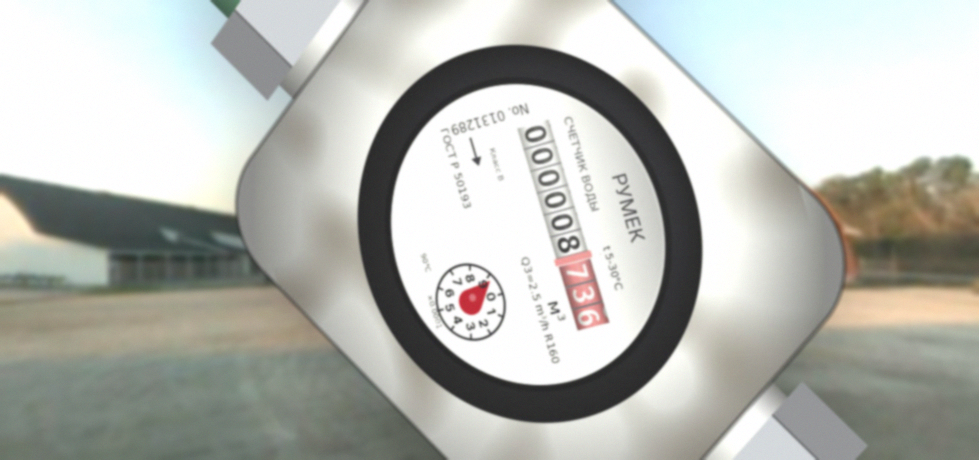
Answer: 8.7359 m³
